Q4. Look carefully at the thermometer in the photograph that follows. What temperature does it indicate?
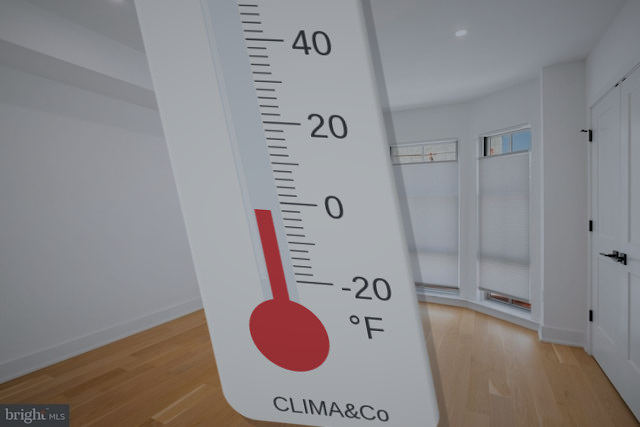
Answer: -2 °F
